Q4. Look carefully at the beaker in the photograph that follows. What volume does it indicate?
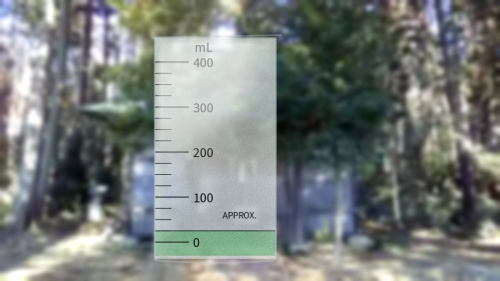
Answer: 25 mL
